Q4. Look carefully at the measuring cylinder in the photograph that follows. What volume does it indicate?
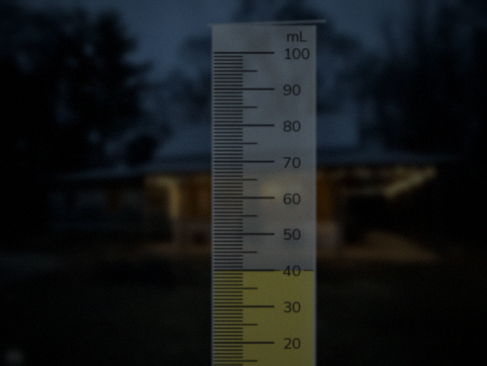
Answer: 40 mL
